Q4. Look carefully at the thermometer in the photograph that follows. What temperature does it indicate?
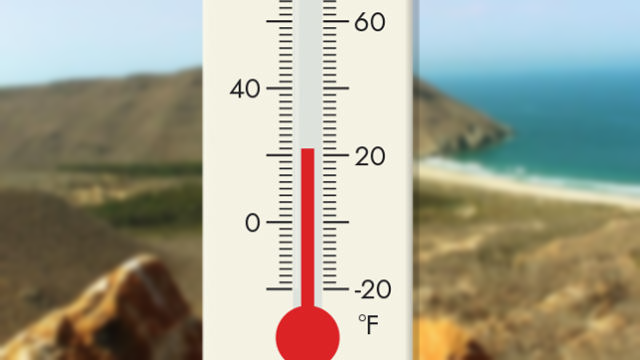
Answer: 22 °F
